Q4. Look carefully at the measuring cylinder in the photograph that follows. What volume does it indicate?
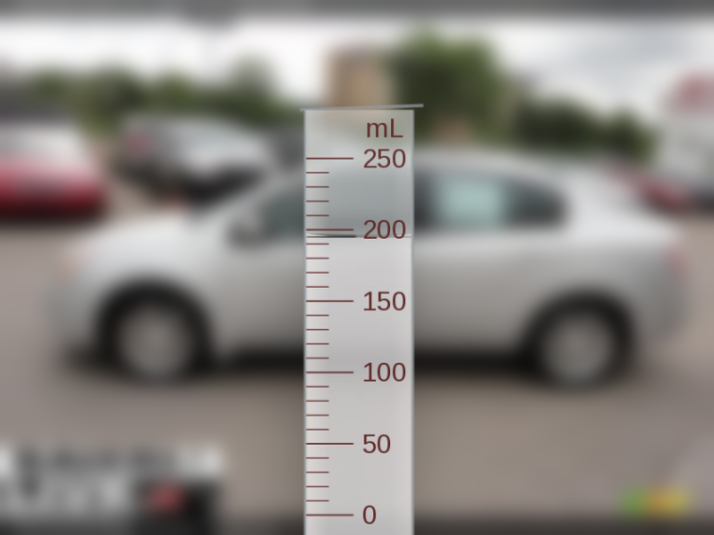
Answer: 195 mL
